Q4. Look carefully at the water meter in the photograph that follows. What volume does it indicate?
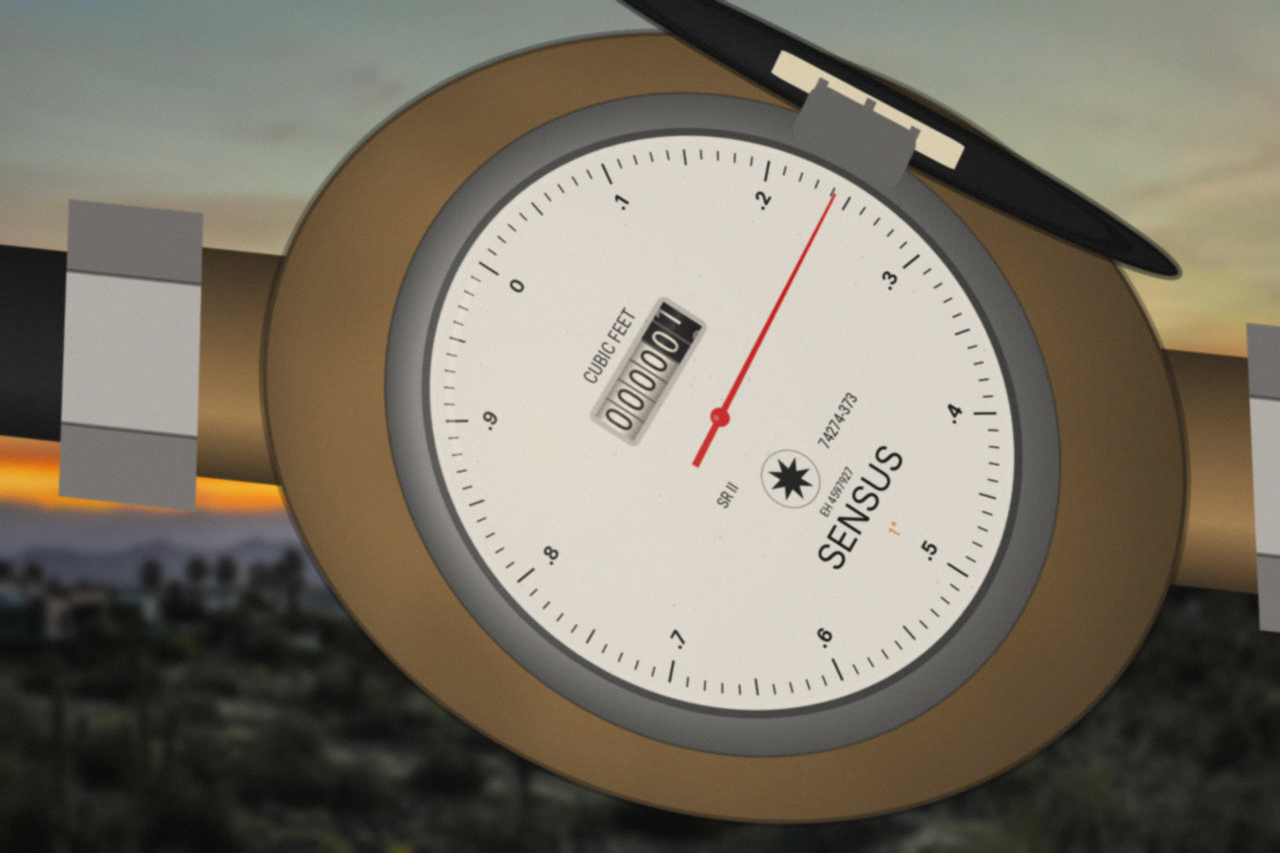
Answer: 1.24 ft³
